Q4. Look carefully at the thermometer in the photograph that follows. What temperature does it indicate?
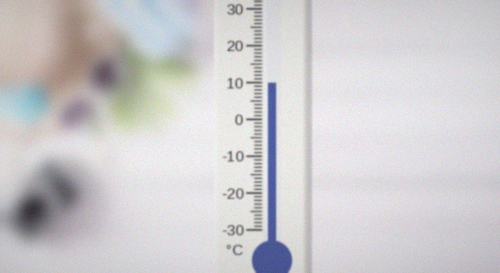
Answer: 10 °C
